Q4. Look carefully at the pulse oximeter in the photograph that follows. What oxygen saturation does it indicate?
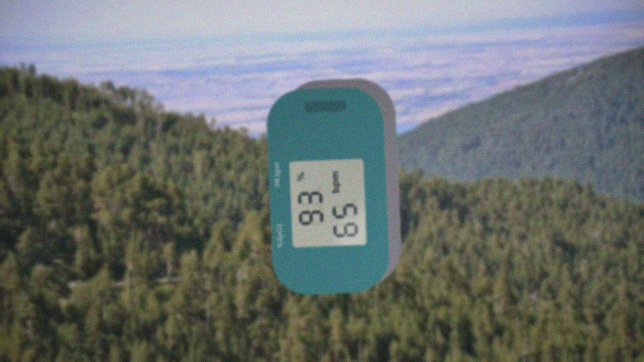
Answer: 93 %
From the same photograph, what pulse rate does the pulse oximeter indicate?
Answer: 65 bpm
